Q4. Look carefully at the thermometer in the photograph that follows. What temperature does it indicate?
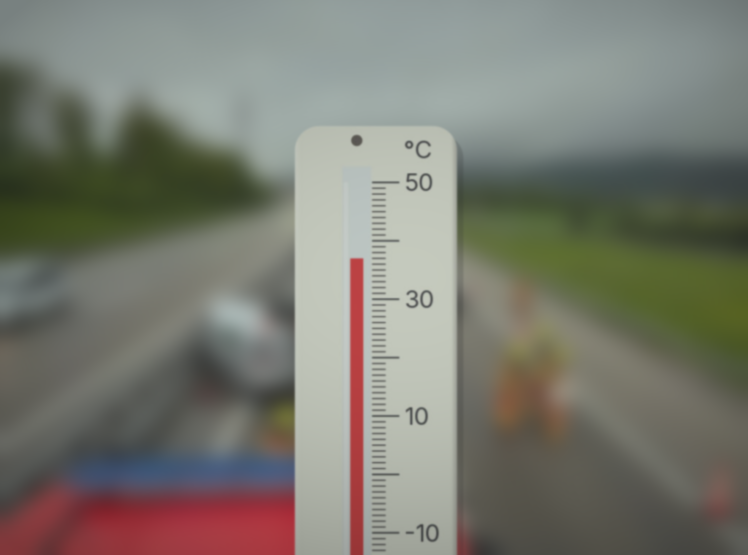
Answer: 37 °C
